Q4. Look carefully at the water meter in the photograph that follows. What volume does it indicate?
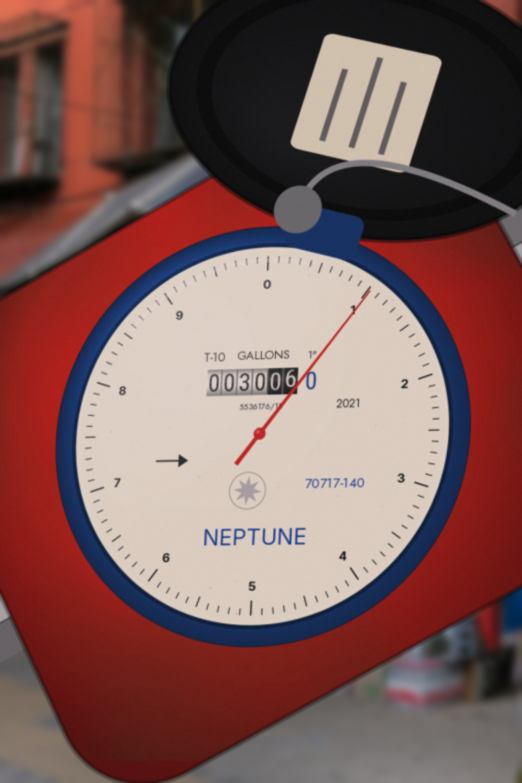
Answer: 30061.0 gal
